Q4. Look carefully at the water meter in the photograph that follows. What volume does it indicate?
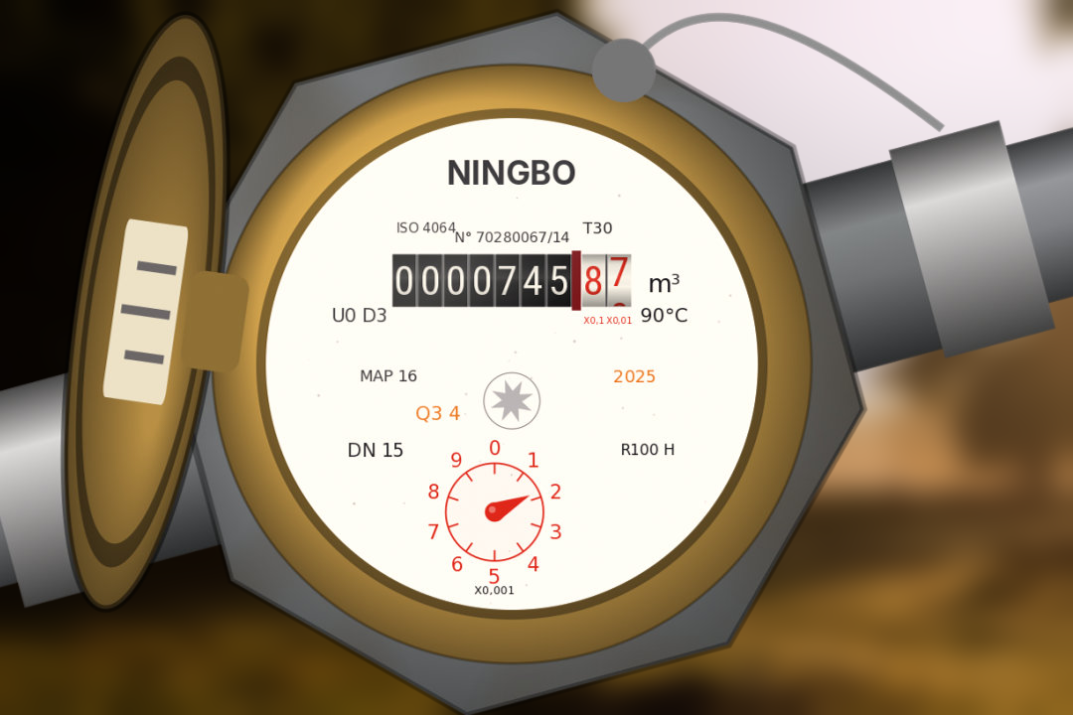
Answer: 745.871 m³
